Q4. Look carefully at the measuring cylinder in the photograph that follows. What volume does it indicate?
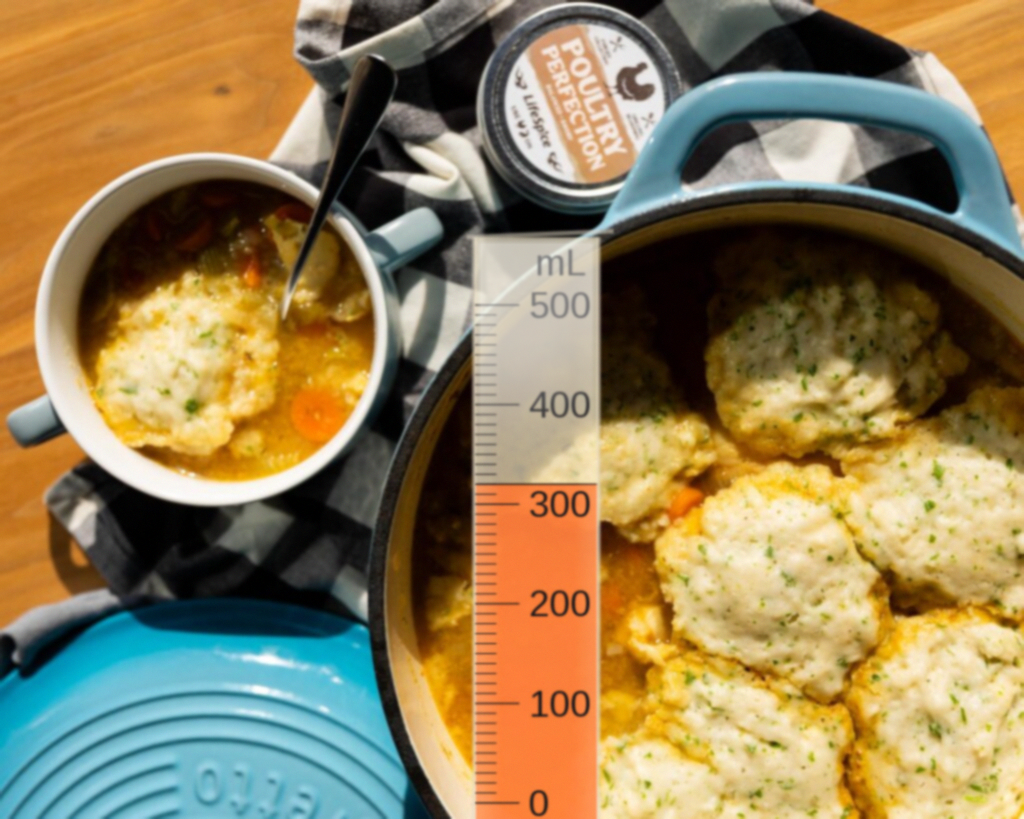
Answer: 320 mL
